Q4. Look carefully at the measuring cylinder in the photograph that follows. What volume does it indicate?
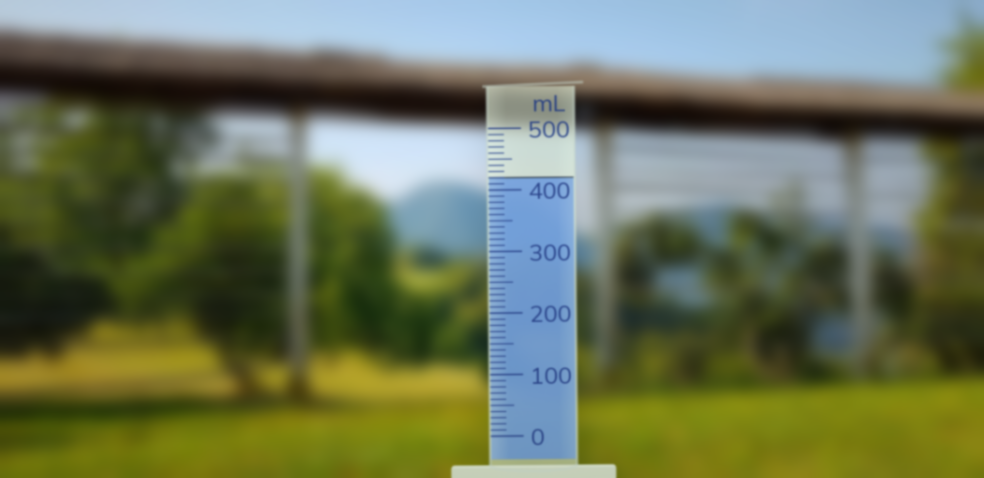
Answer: 420 mL
